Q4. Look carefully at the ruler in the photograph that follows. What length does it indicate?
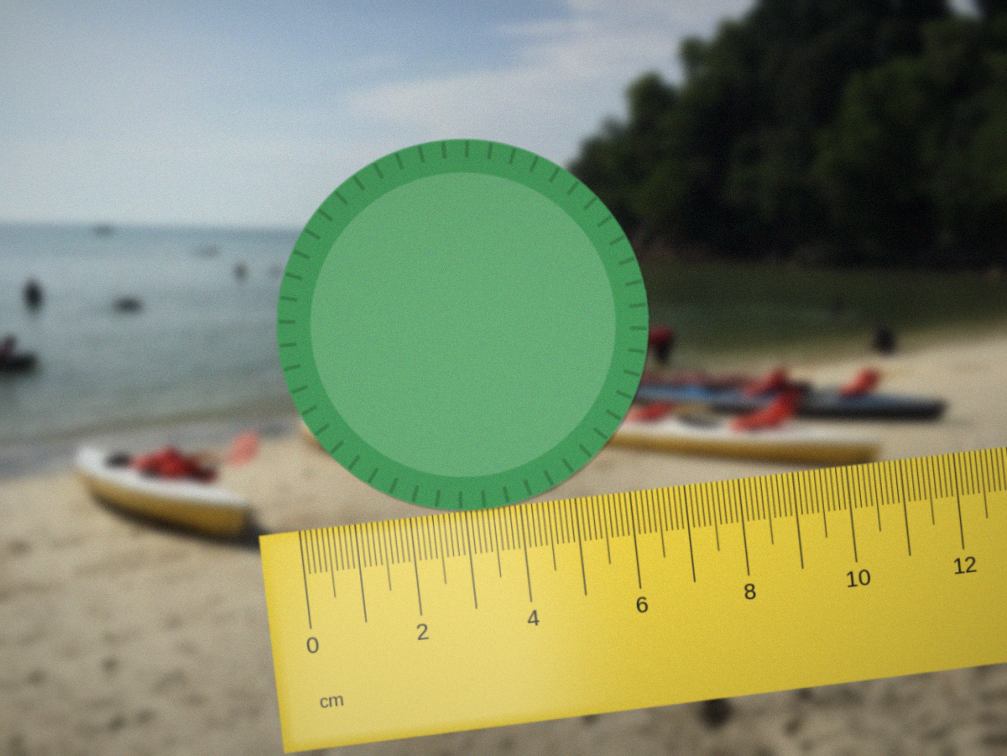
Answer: 6.7 cm
